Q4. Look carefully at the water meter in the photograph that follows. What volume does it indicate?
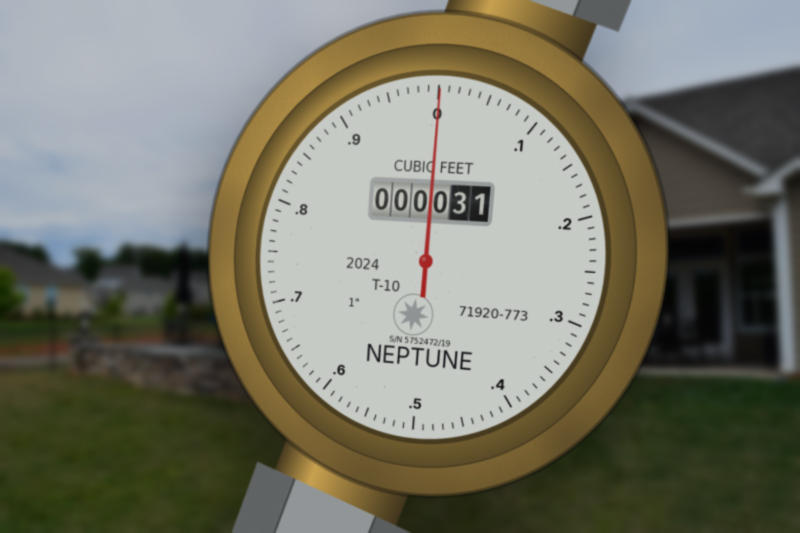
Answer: 31.00 ft³
